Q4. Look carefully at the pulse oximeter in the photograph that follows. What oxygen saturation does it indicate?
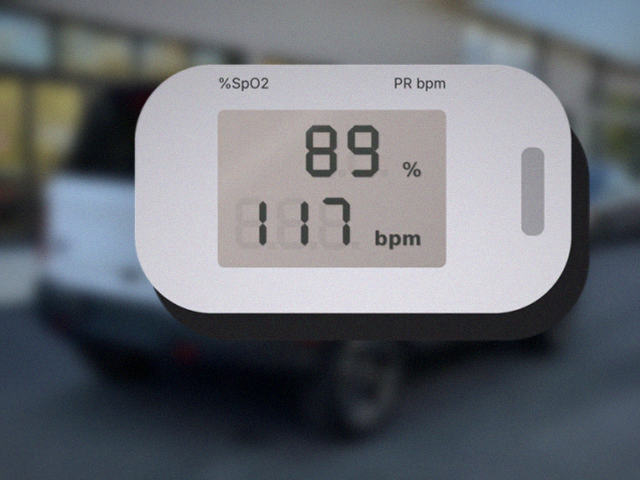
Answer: 89 %
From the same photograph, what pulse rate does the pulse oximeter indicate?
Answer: 117 bpm
